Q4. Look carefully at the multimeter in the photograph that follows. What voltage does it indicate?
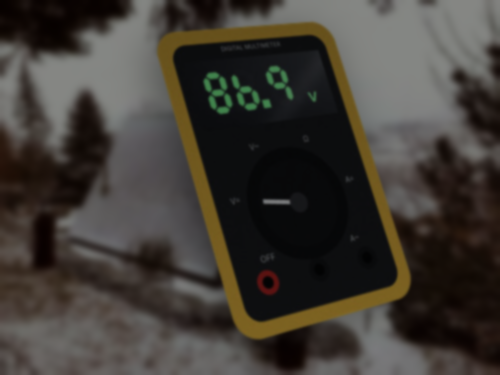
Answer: 86.9 V
